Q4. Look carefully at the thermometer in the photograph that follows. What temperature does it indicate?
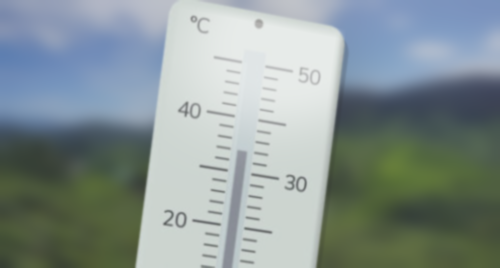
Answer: 34 °C
